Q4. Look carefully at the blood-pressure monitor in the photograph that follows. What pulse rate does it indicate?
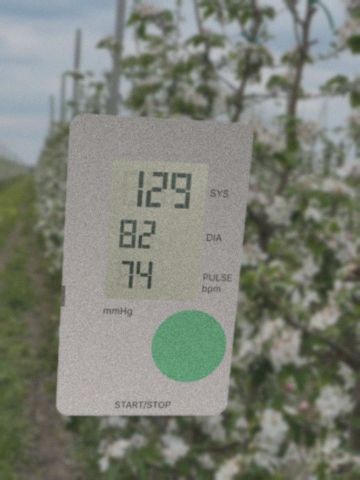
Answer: 74 bpm
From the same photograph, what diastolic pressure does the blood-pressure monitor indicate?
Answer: 82 mmHg
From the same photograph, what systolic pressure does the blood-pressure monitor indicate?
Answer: 129 mmHg
